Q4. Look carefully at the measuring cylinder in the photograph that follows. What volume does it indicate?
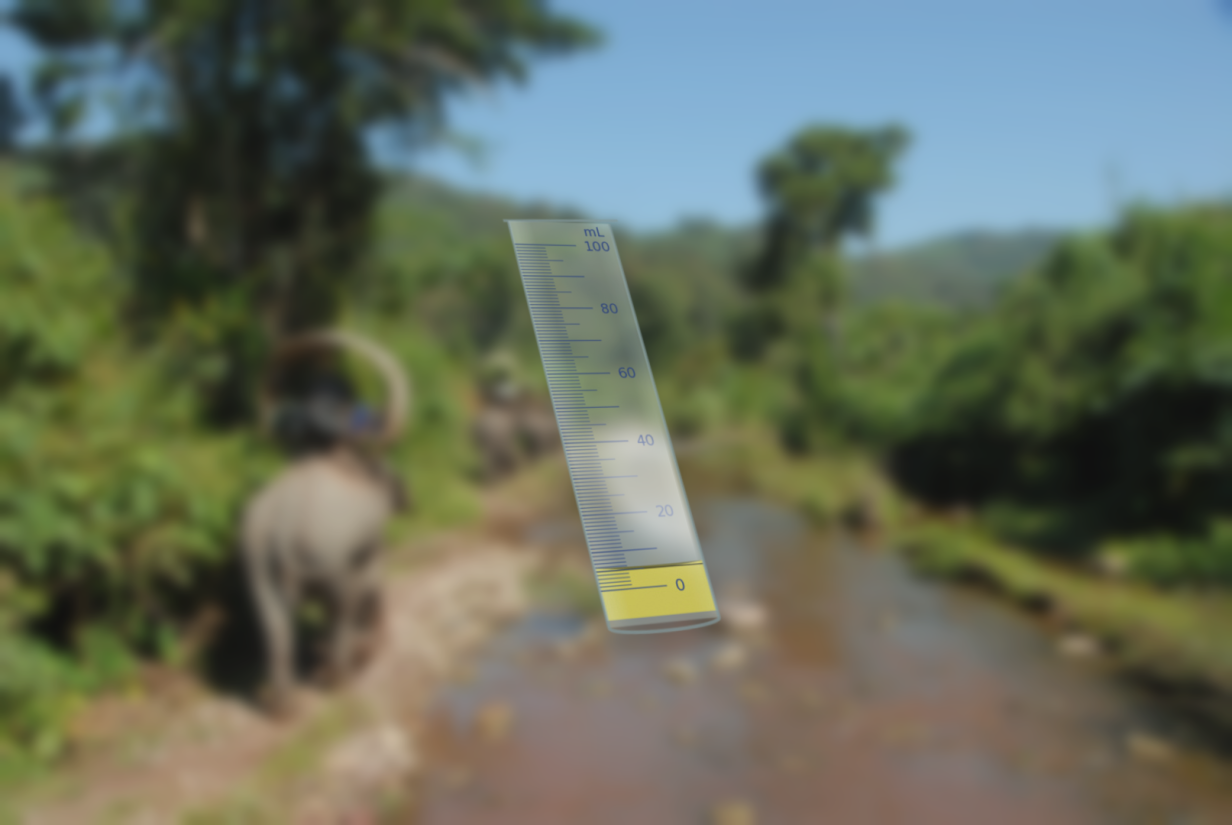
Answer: 5 mL
